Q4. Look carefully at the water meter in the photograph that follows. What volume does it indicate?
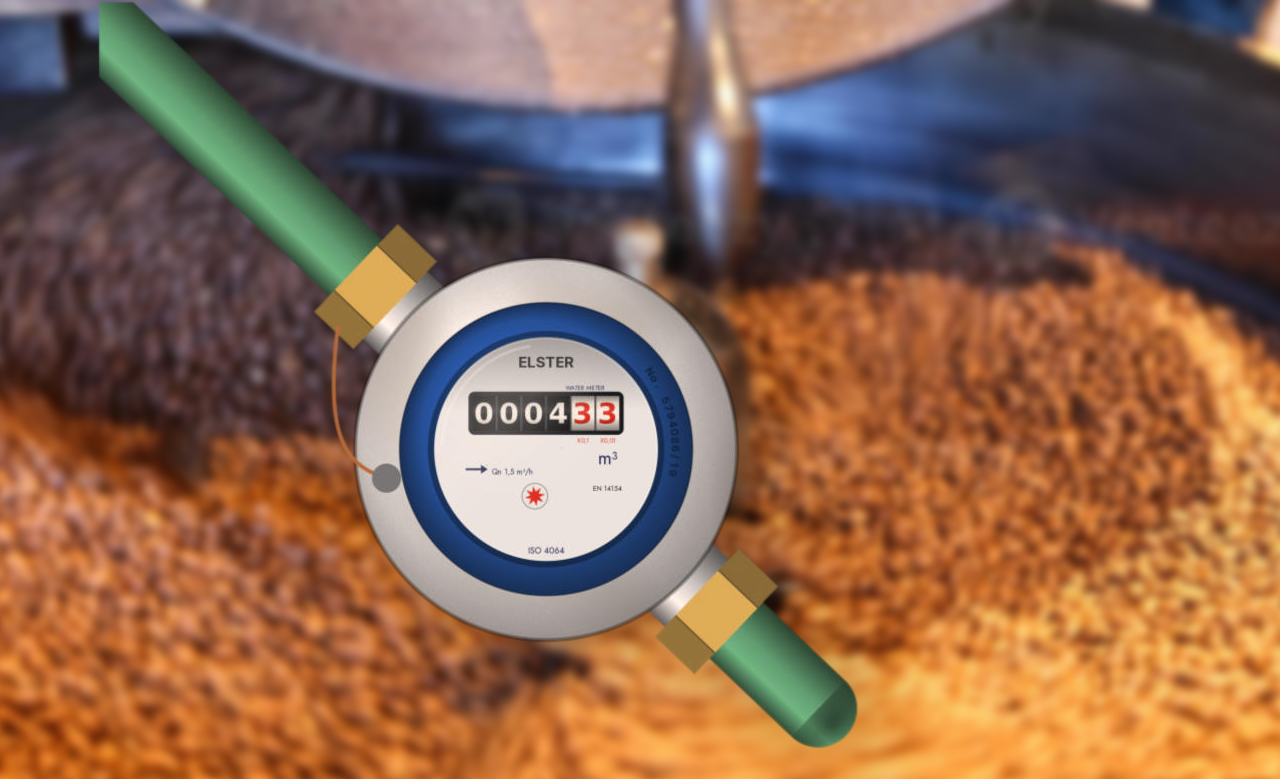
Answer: 4.33 m³
